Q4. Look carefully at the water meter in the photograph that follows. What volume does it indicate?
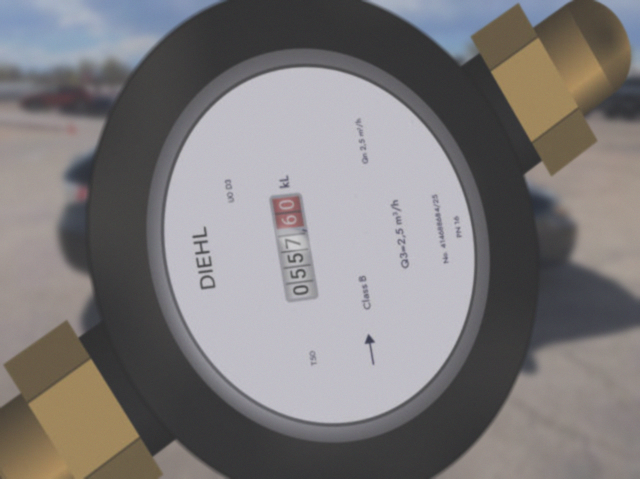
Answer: 557.60 kL
